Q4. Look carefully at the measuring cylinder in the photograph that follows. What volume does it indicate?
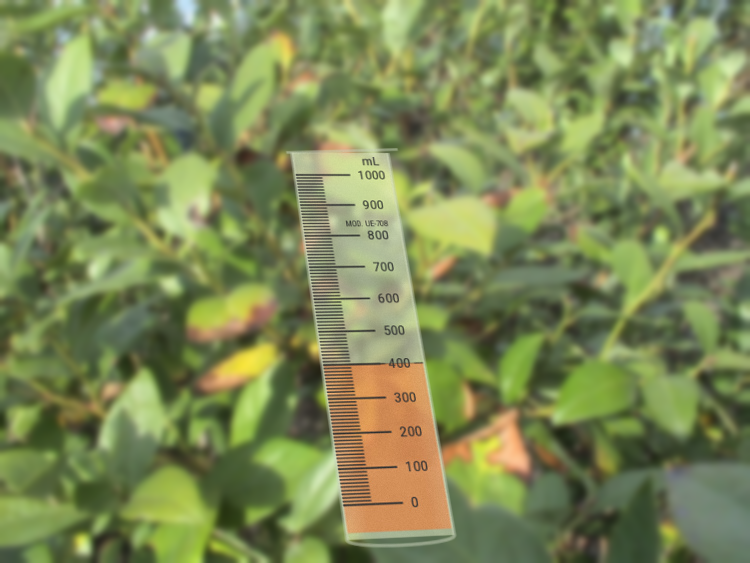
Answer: 400 mL
